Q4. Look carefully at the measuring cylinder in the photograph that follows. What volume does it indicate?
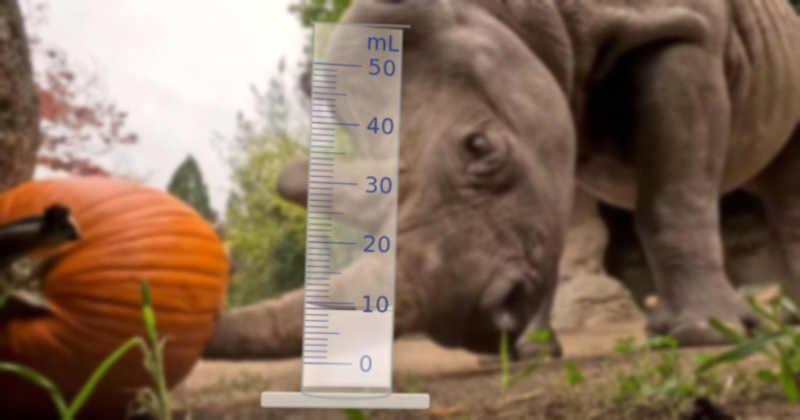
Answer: 9 mL
